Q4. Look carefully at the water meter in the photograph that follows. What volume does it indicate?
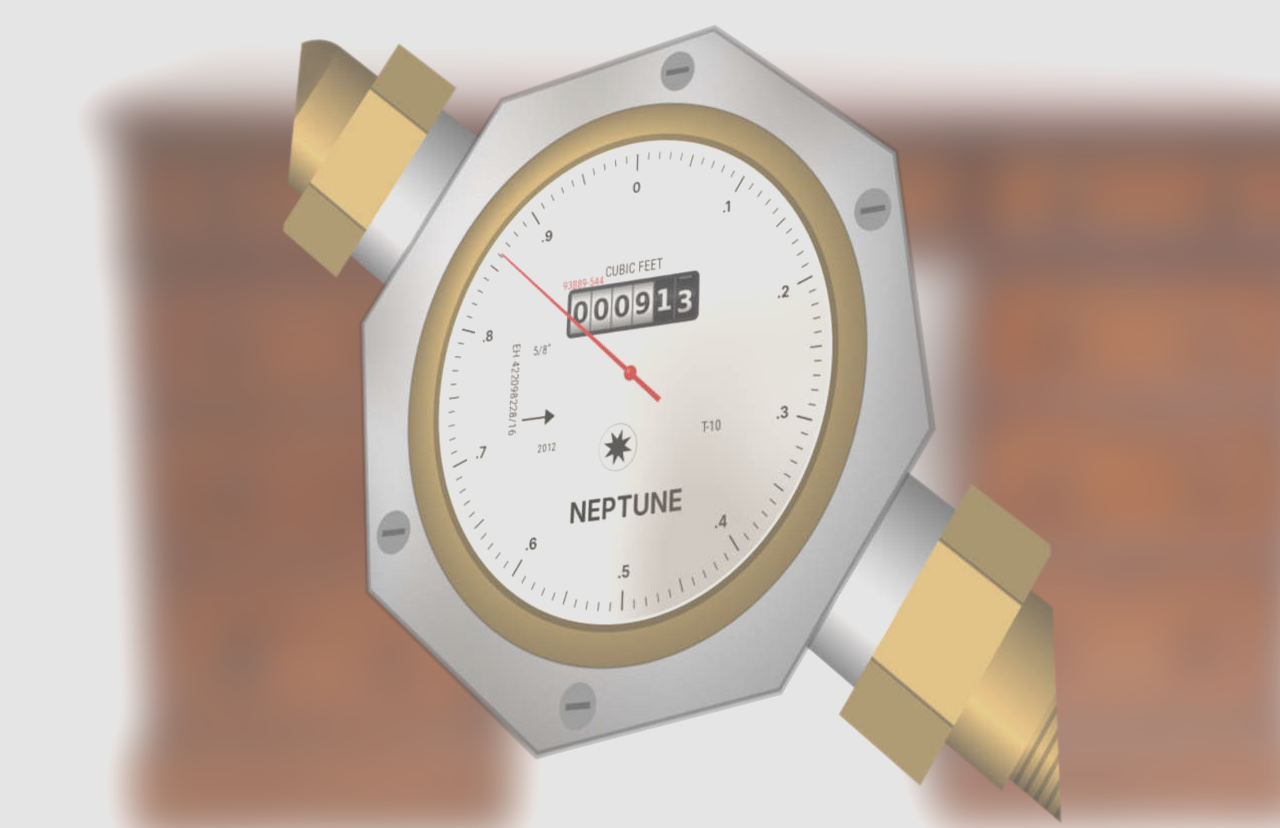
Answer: 912.86 ft³
